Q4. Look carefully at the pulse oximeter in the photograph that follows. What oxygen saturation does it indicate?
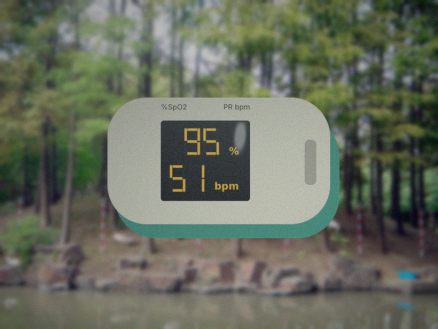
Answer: 95 %
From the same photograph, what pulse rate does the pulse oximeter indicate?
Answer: 51 bpm
